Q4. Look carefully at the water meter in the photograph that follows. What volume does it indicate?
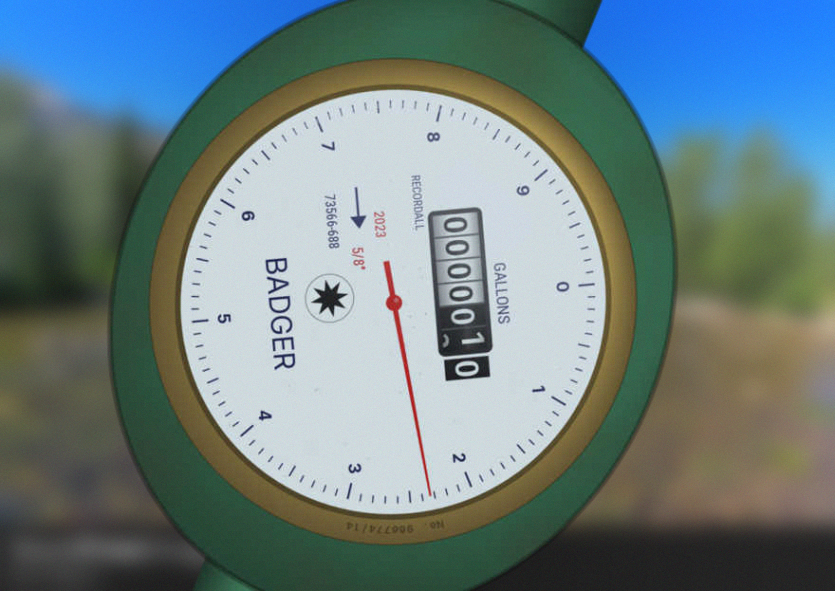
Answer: 12.3 gal
